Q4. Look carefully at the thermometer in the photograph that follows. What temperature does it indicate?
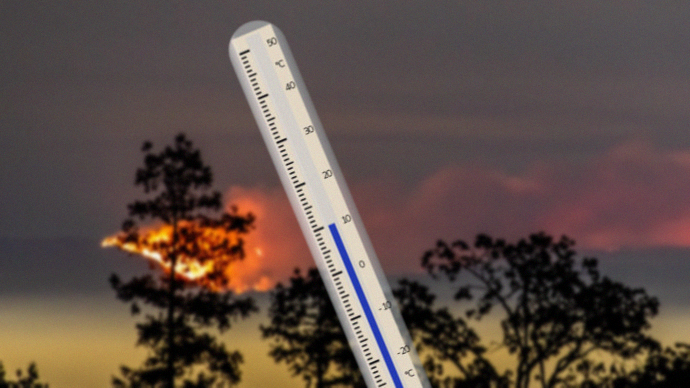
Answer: 10 °C
